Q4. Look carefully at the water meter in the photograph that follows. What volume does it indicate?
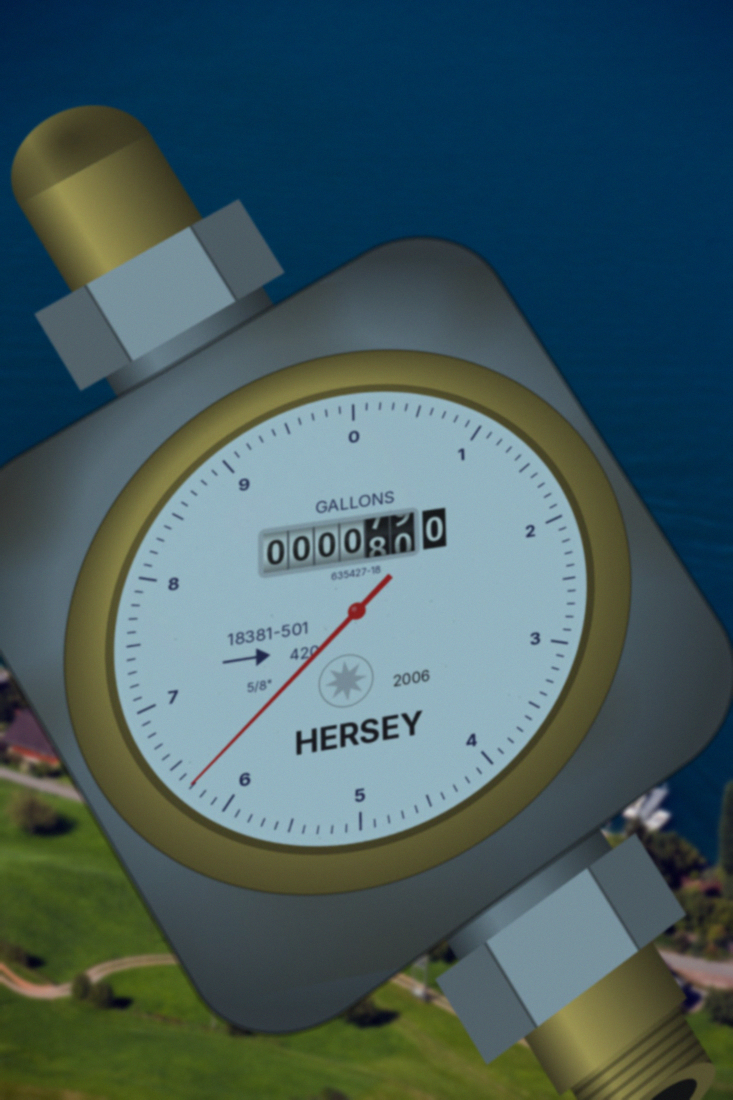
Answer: 796.3 gal
